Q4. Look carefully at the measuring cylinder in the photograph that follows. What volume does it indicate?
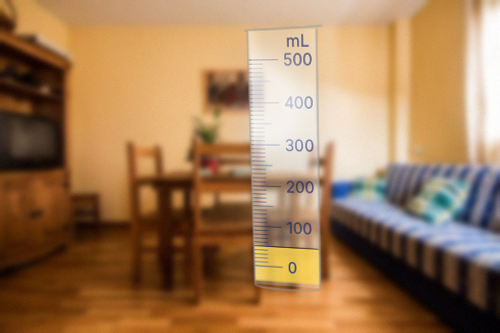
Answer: 50 mL
